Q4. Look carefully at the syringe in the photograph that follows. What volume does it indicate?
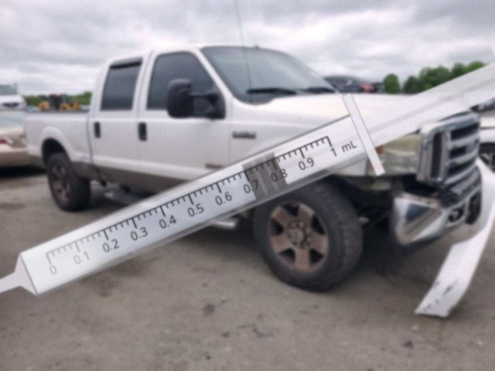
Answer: 0.7 mL
